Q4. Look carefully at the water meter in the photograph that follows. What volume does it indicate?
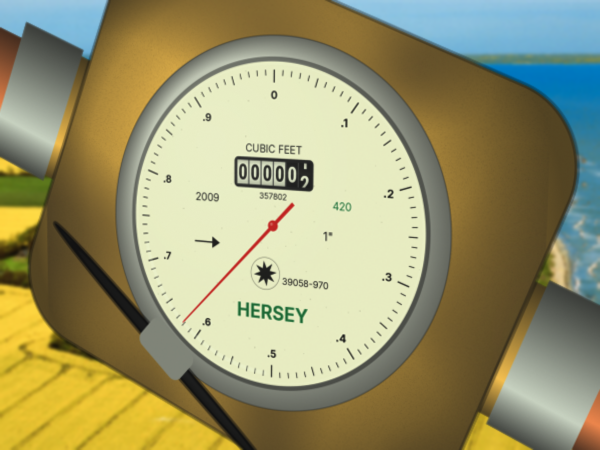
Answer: 1.62 ft³
